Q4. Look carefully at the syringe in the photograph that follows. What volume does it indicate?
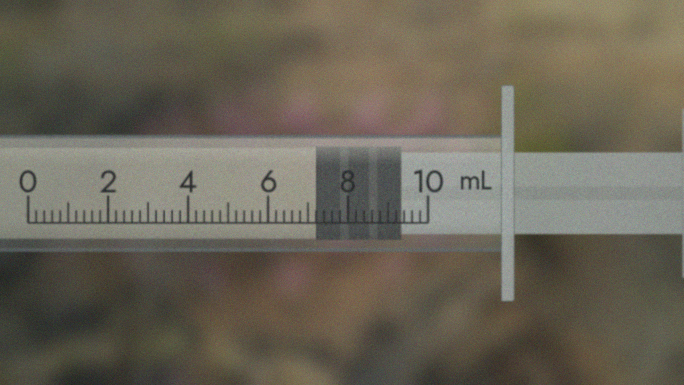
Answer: 7.2 mL
